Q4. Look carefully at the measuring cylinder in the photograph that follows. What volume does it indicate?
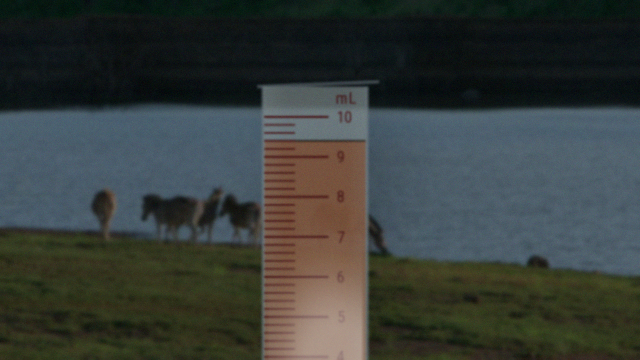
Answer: 9.4 mL
